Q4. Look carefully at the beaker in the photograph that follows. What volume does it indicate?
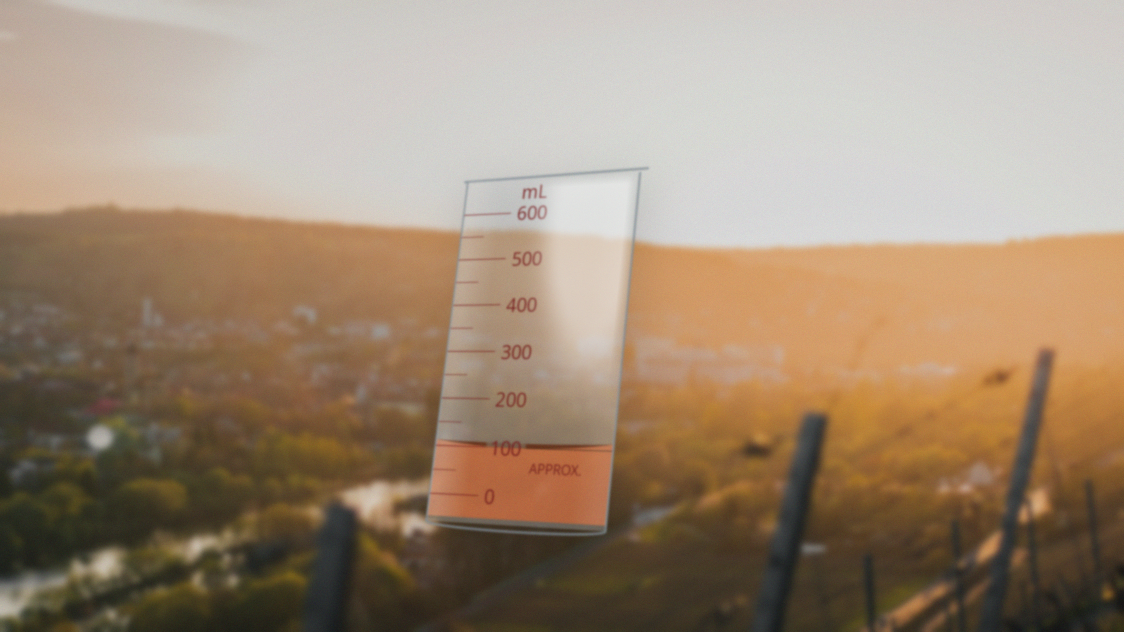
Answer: 100 mL
